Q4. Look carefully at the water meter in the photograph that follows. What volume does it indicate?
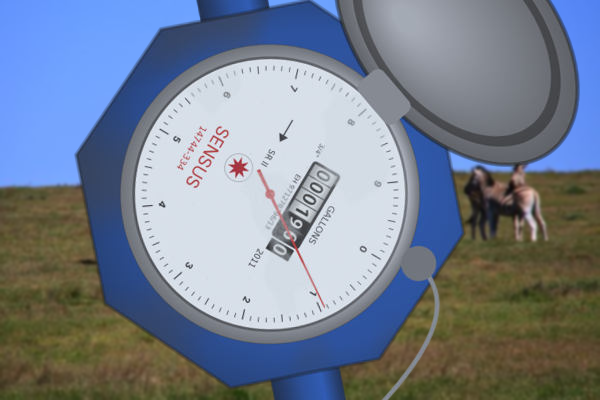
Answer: 1960.9 gal
